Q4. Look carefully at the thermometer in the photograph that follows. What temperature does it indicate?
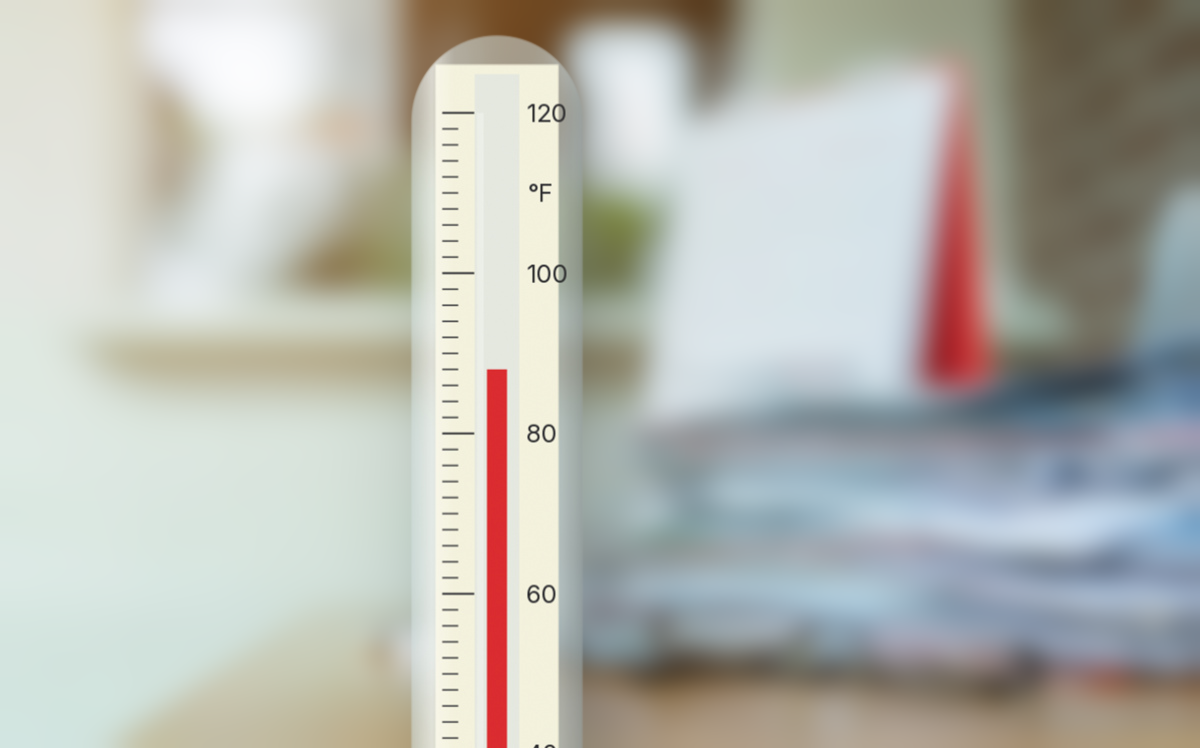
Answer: 88 °F
